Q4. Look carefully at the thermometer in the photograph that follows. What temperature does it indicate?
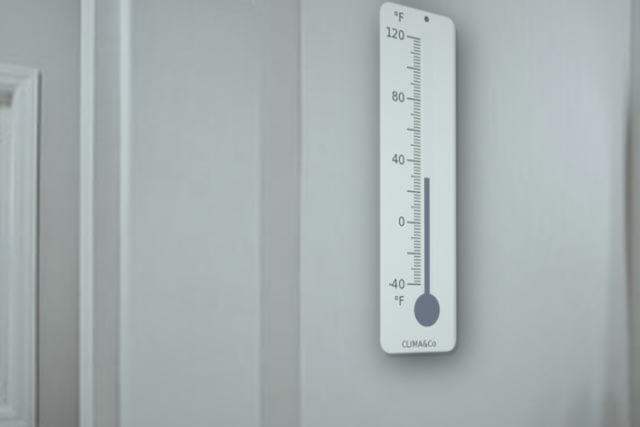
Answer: 30 °F
